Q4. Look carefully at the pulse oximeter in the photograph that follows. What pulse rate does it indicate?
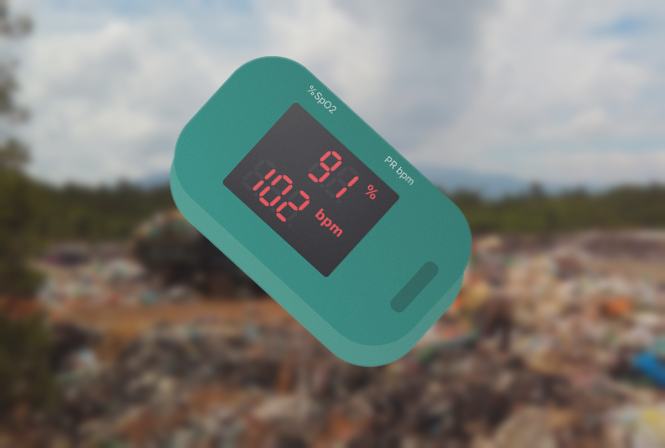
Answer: 102 bpm
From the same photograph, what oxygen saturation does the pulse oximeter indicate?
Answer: 91 %
